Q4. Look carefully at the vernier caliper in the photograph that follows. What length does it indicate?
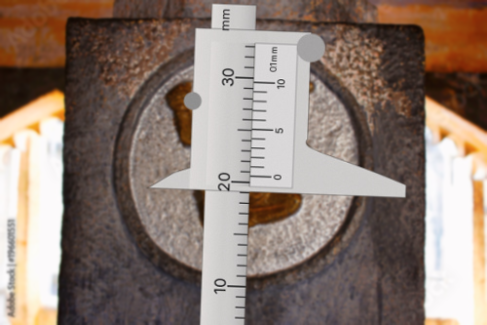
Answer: 20.6 mm
